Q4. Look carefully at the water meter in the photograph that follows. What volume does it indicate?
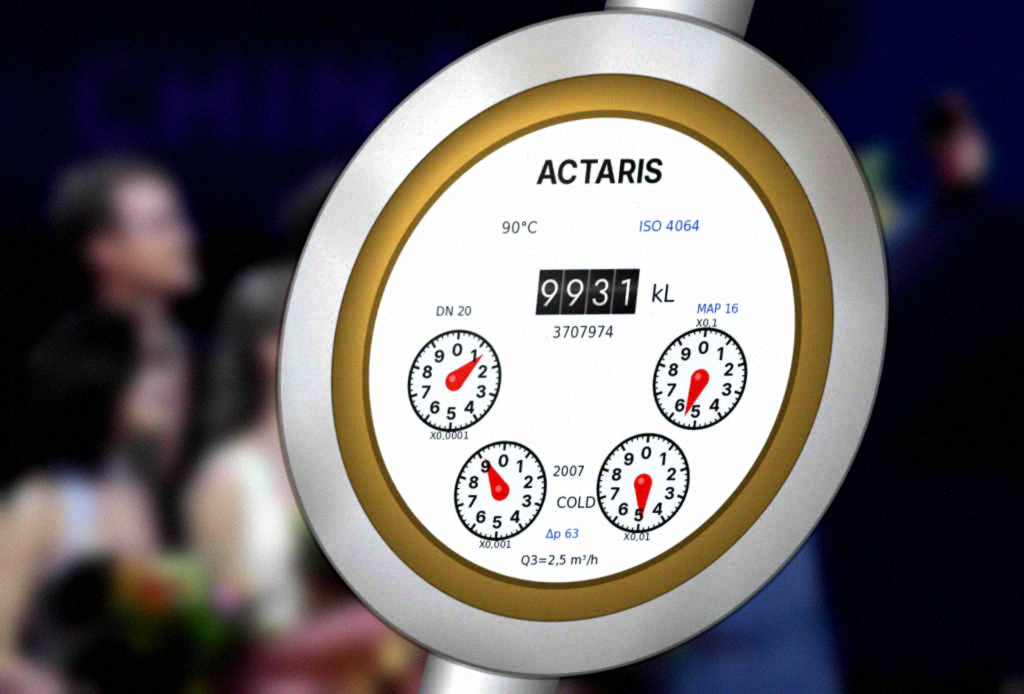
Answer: 9931.5491 kL
